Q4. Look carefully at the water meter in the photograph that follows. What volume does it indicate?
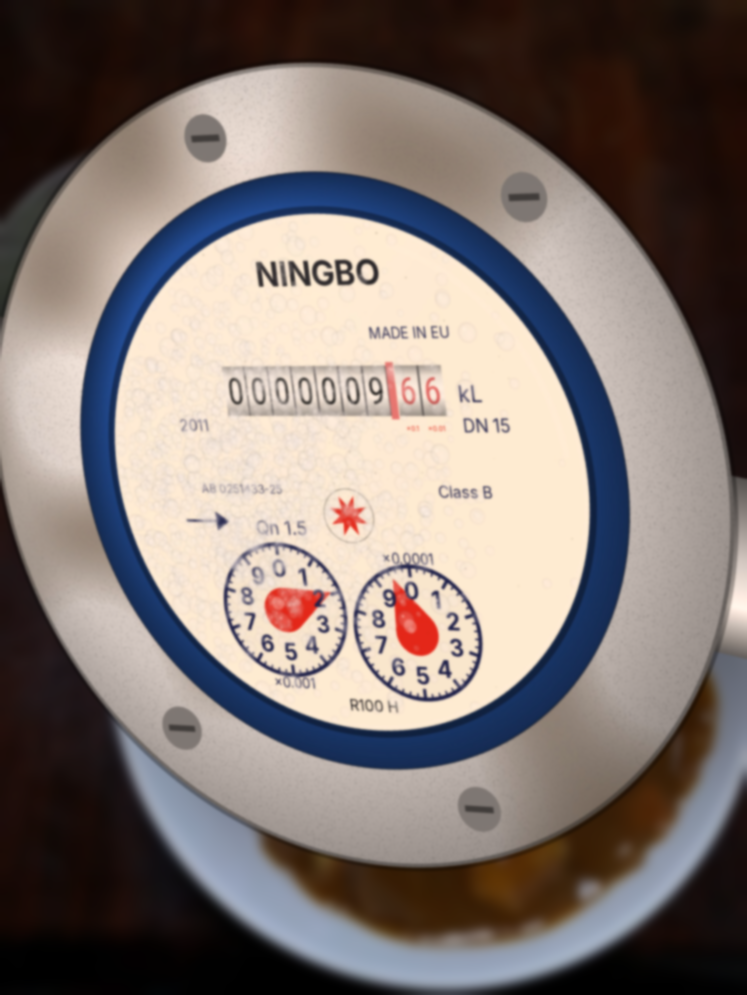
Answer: 9.6619 kL
